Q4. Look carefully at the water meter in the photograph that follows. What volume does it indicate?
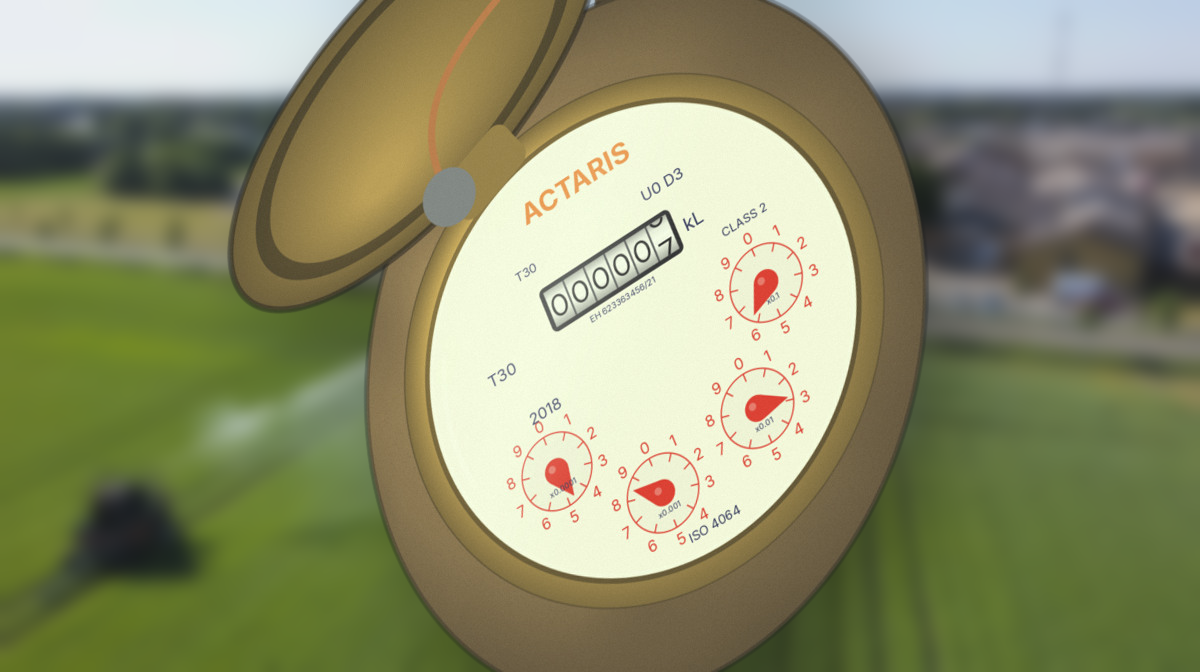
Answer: 6.6284 kL
